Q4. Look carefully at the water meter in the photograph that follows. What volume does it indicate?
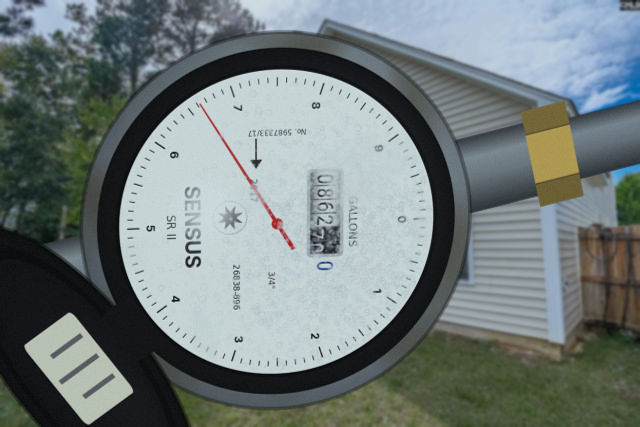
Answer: 862696.6 gal
